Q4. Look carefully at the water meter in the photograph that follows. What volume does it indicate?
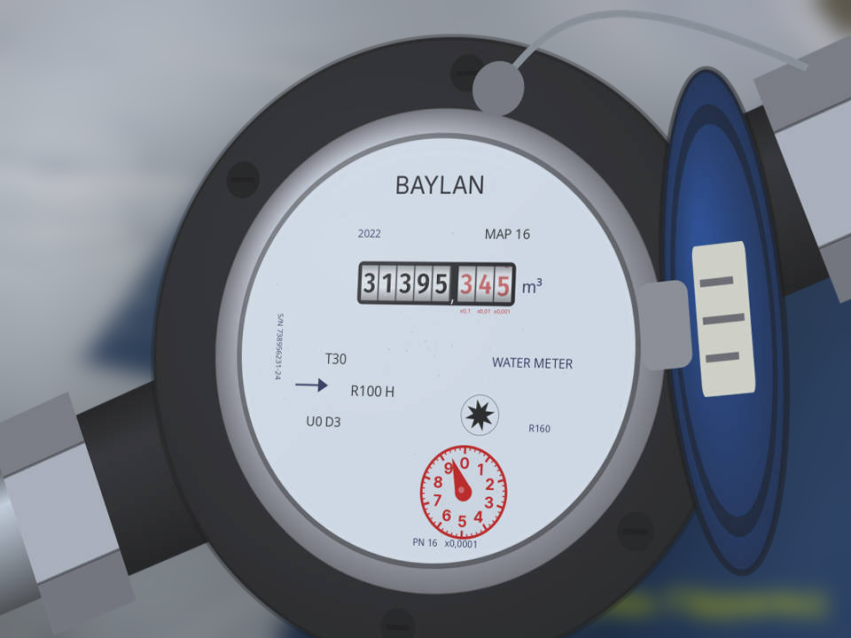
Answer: 31395.3449 m³
